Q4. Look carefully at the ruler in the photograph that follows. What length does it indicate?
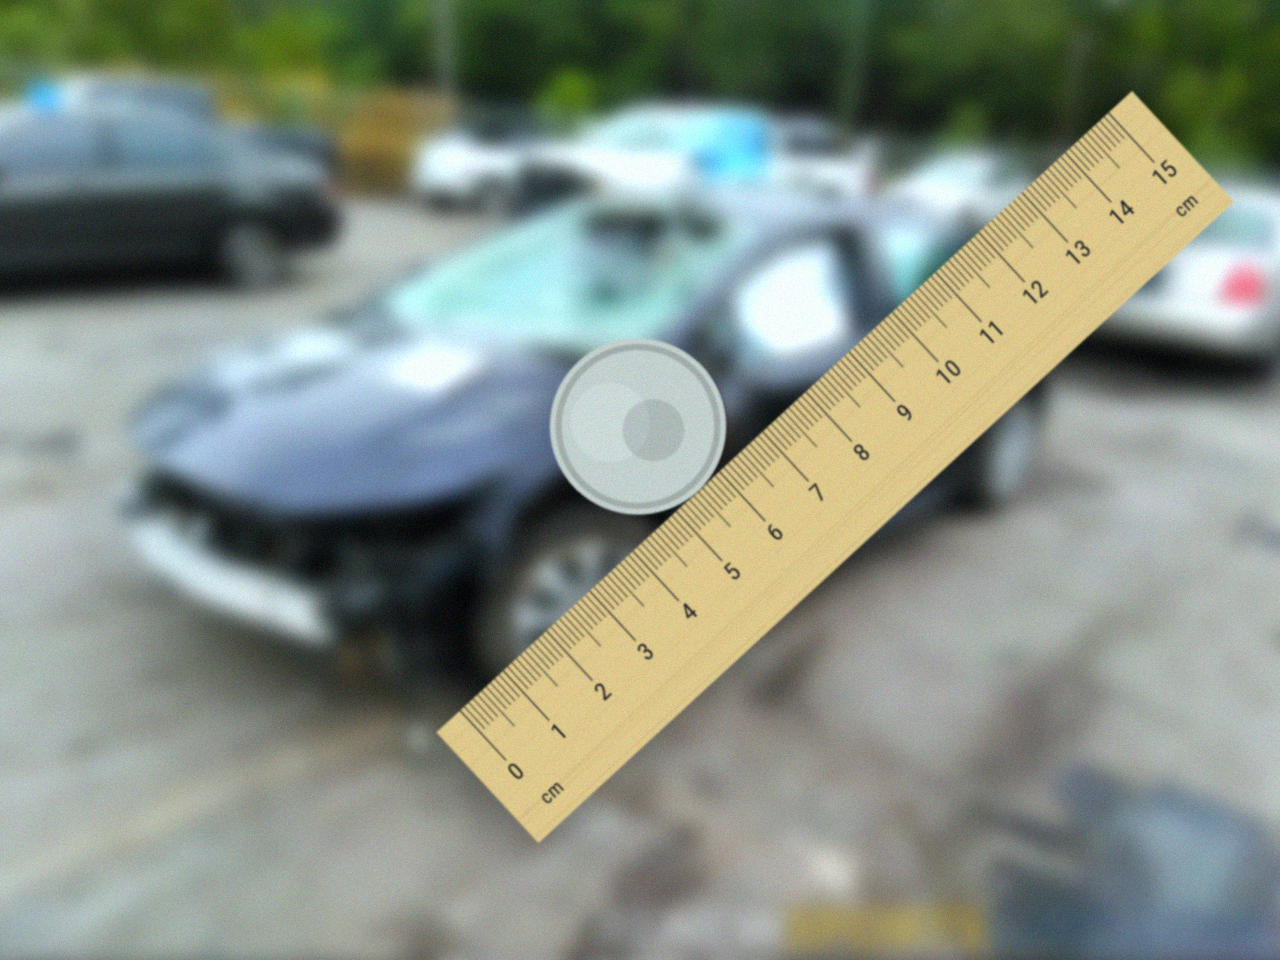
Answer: 3 cm
